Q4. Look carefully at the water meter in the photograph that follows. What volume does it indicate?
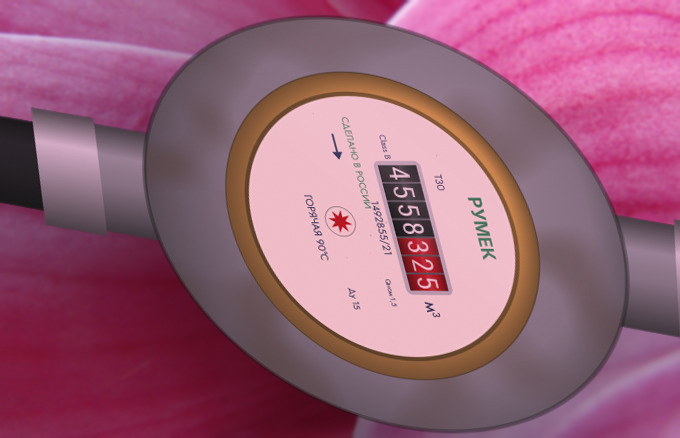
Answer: 4558.325 m³
